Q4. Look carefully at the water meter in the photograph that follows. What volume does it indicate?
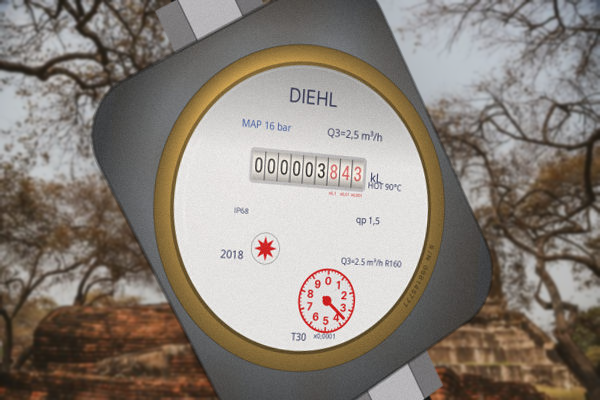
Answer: 3.8433 kL
